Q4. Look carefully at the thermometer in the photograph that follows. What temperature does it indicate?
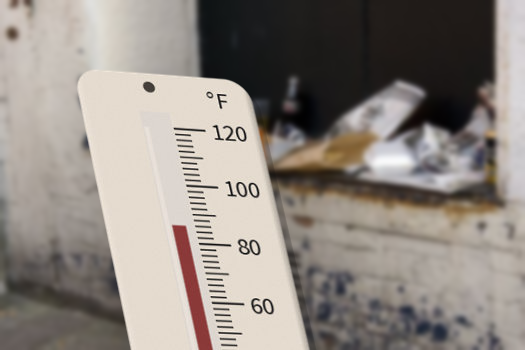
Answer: 86 °F
